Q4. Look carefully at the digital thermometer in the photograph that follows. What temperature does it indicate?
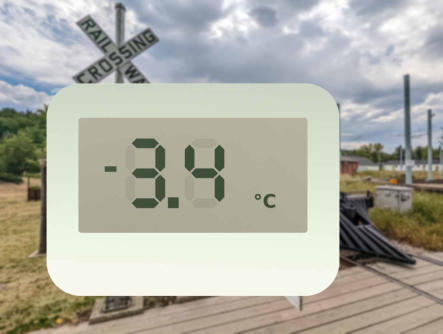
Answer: -3.4 °C
